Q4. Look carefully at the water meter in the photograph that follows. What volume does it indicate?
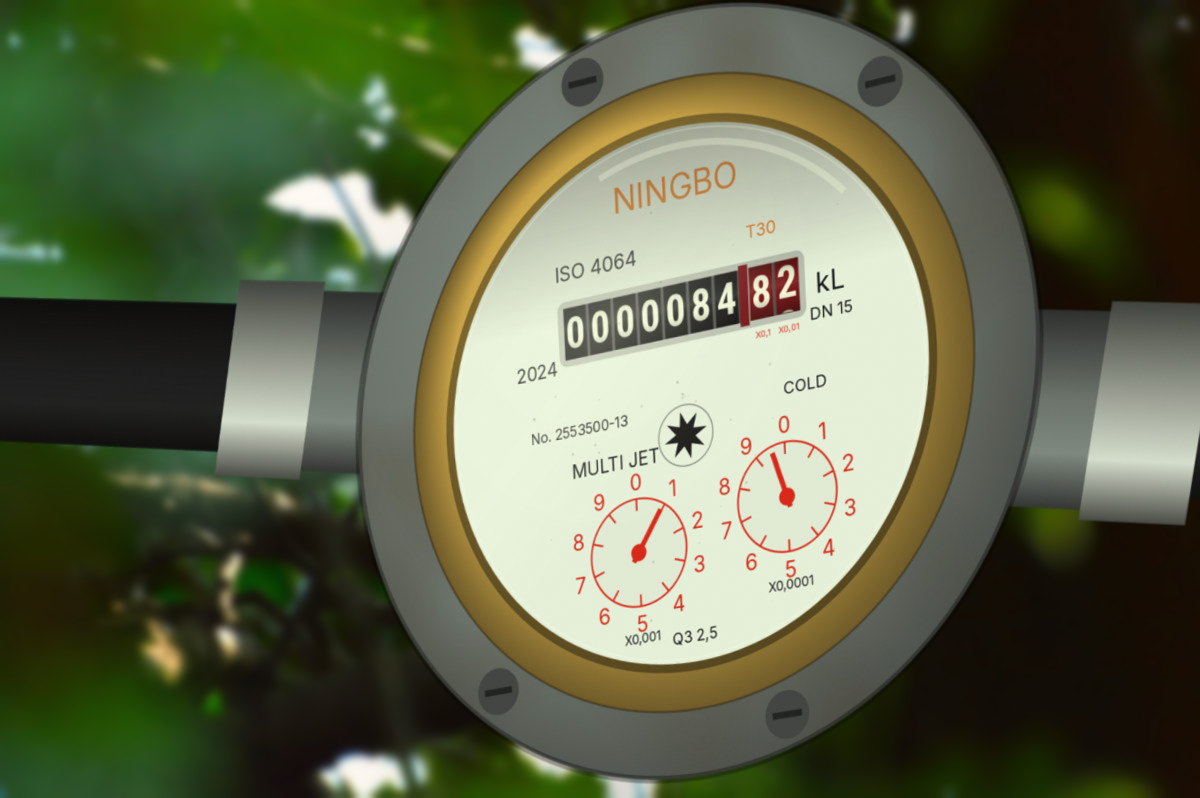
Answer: 84.8209 kL
